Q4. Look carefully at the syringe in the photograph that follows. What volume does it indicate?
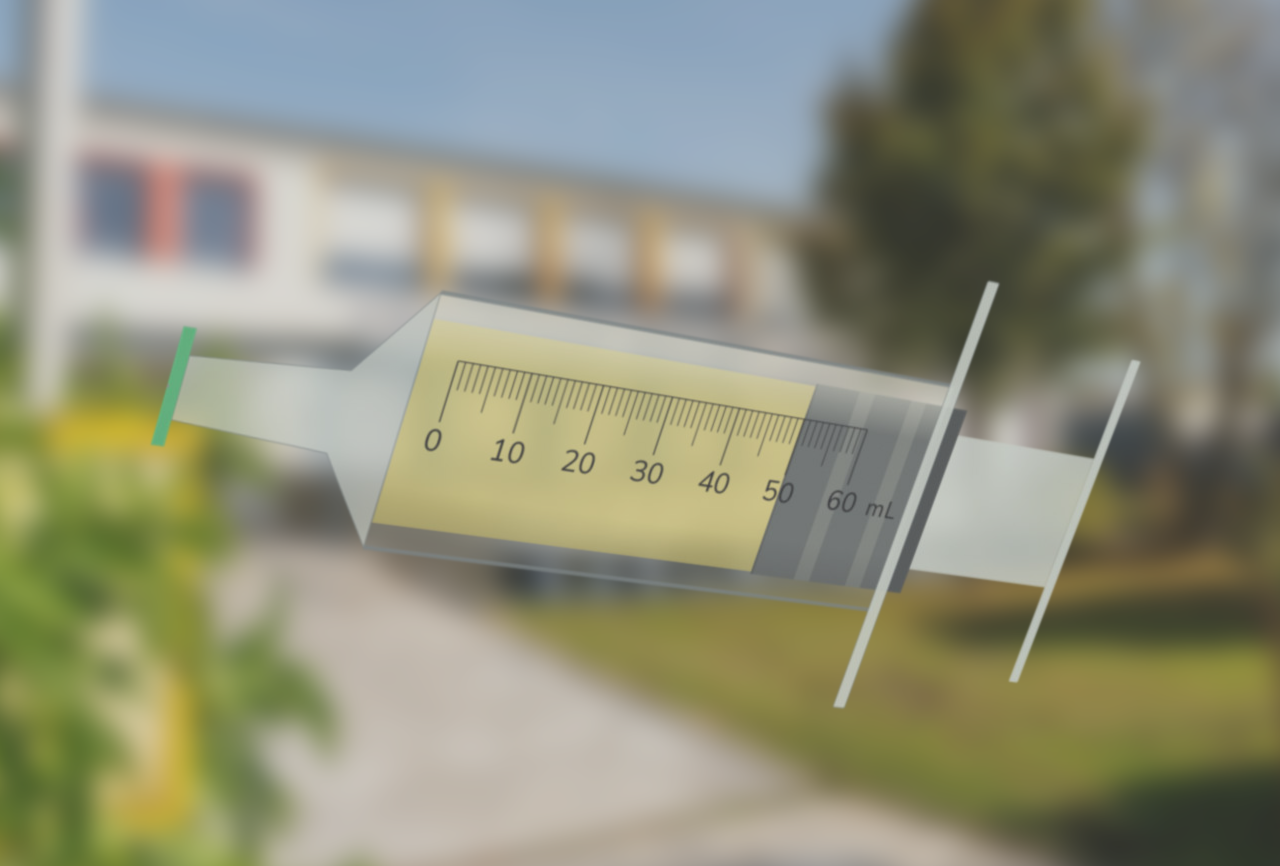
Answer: 50 mL
